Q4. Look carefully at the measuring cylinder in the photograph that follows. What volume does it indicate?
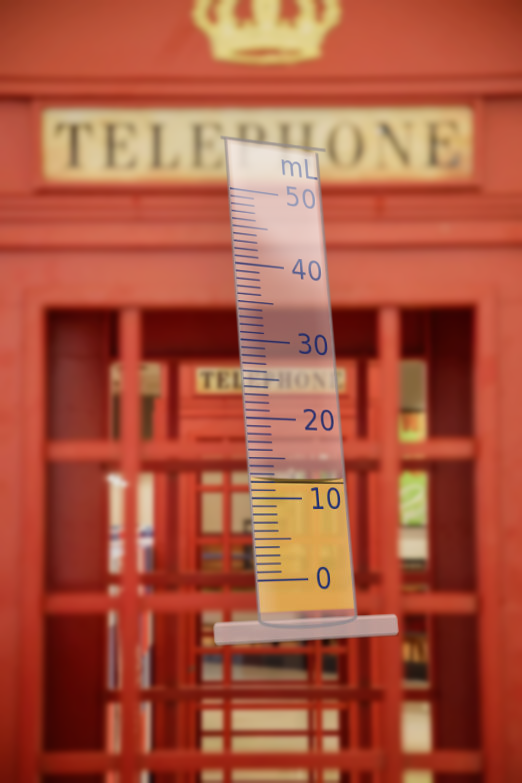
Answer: 12 mL
